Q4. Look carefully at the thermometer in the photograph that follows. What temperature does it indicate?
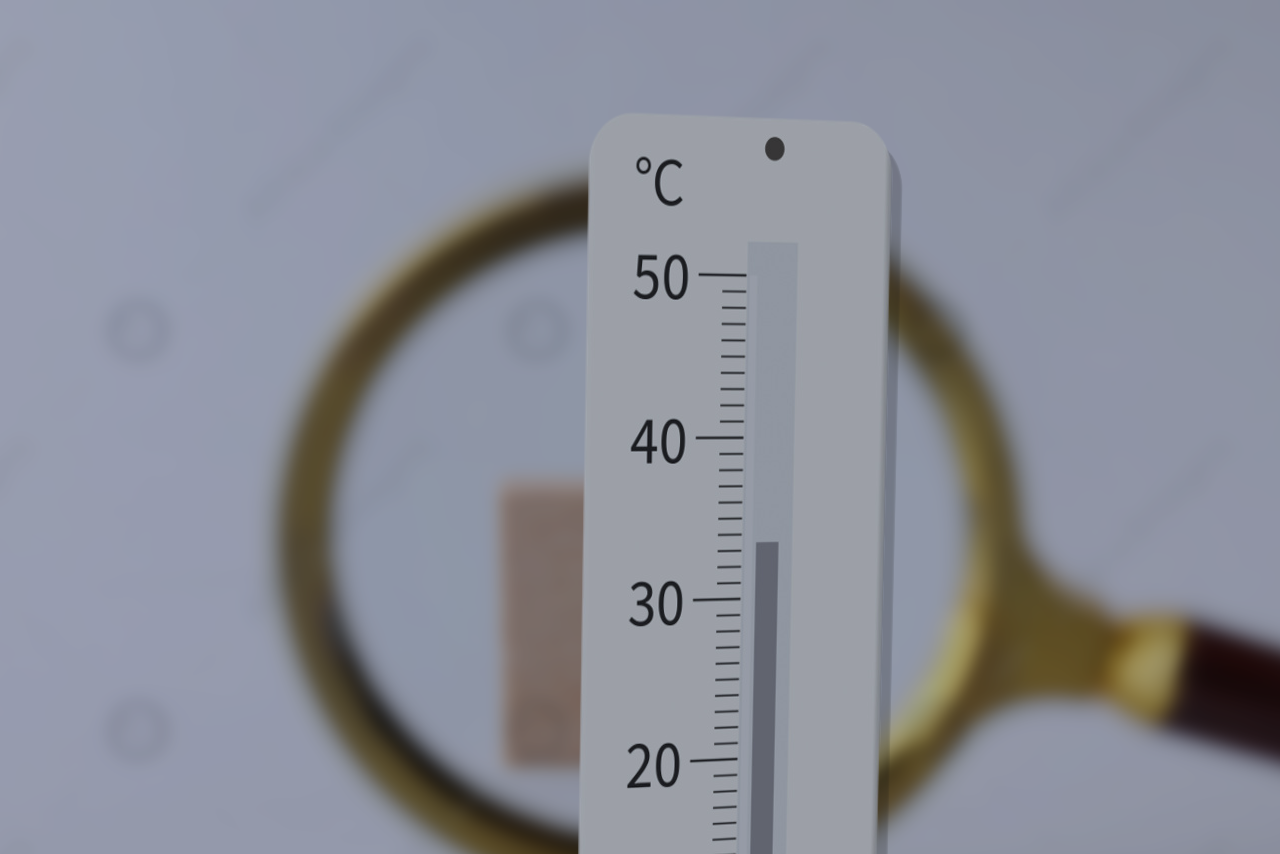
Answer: 33.5 °C
